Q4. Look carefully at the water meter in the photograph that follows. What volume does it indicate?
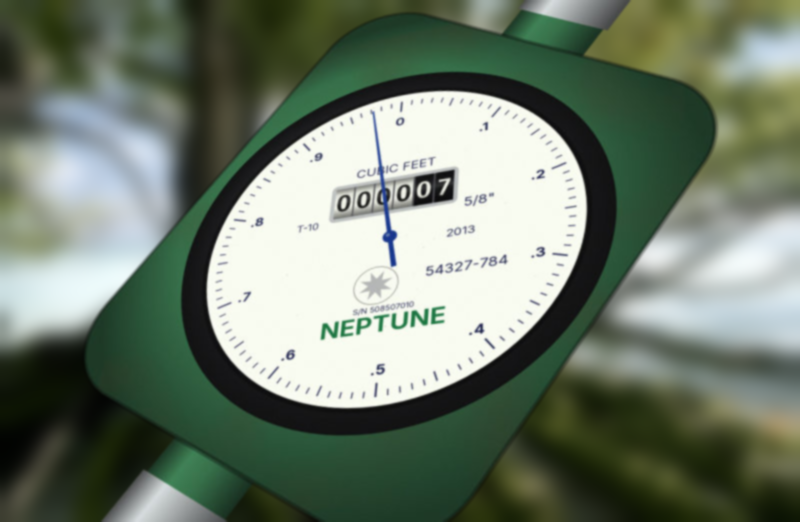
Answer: 6.97 ft³
